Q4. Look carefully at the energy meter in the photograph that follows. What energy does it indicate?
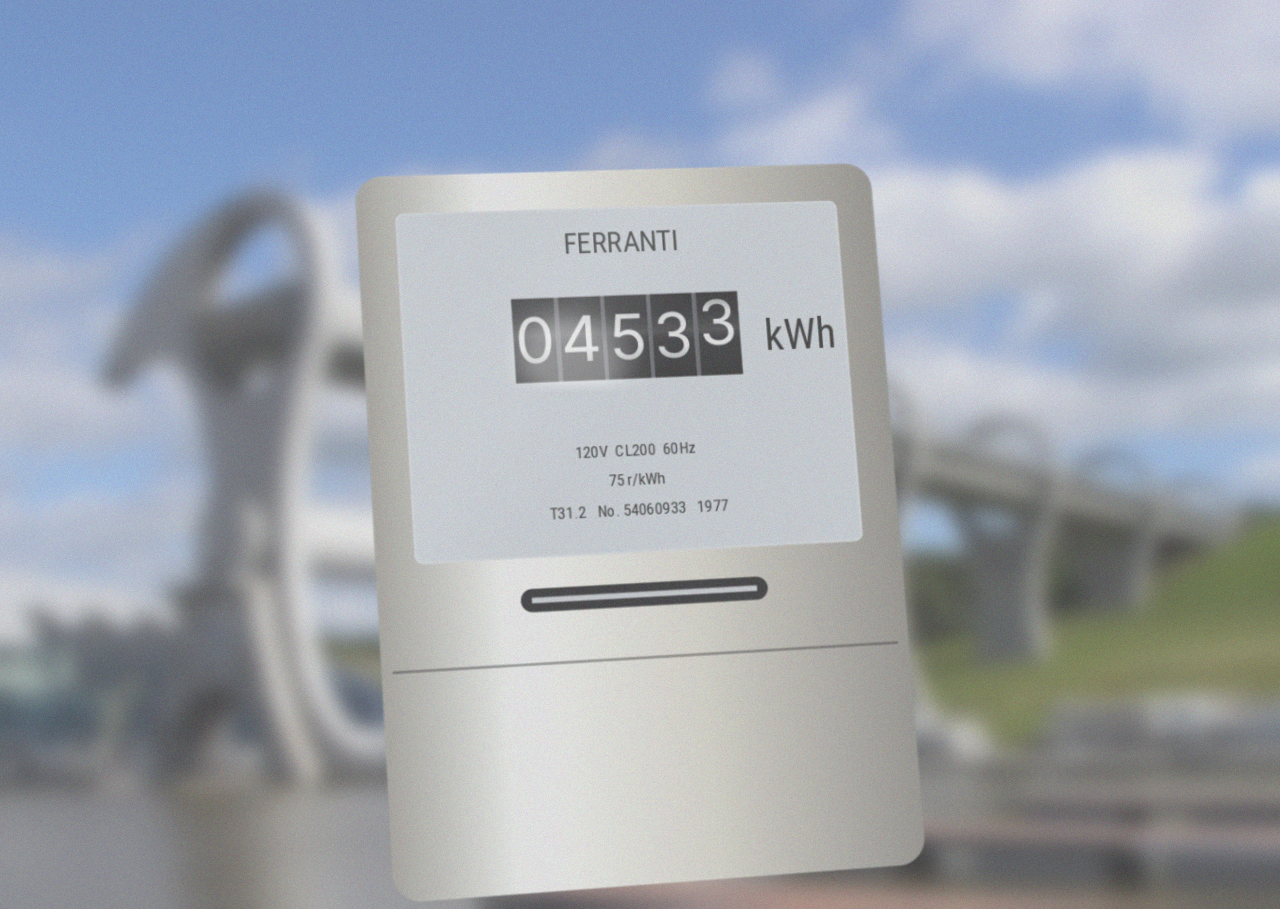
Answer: 4533 kWh
